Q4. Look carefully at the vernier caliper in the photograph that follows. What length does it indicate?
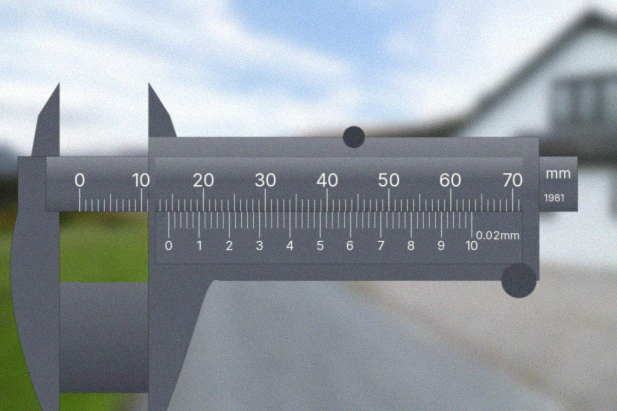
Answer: 14.4 mm
